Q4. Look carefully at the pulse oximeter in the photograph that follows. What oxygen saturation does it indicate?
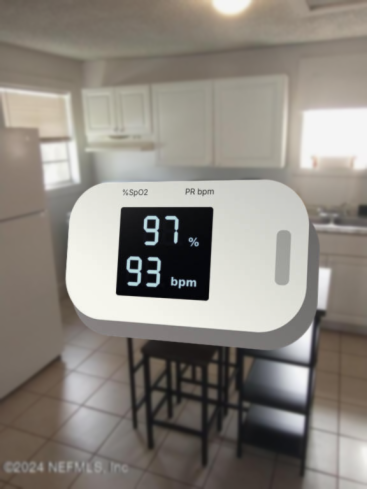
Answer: 97 %
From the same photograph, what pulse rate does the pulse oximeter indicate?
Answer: 93 bpm
